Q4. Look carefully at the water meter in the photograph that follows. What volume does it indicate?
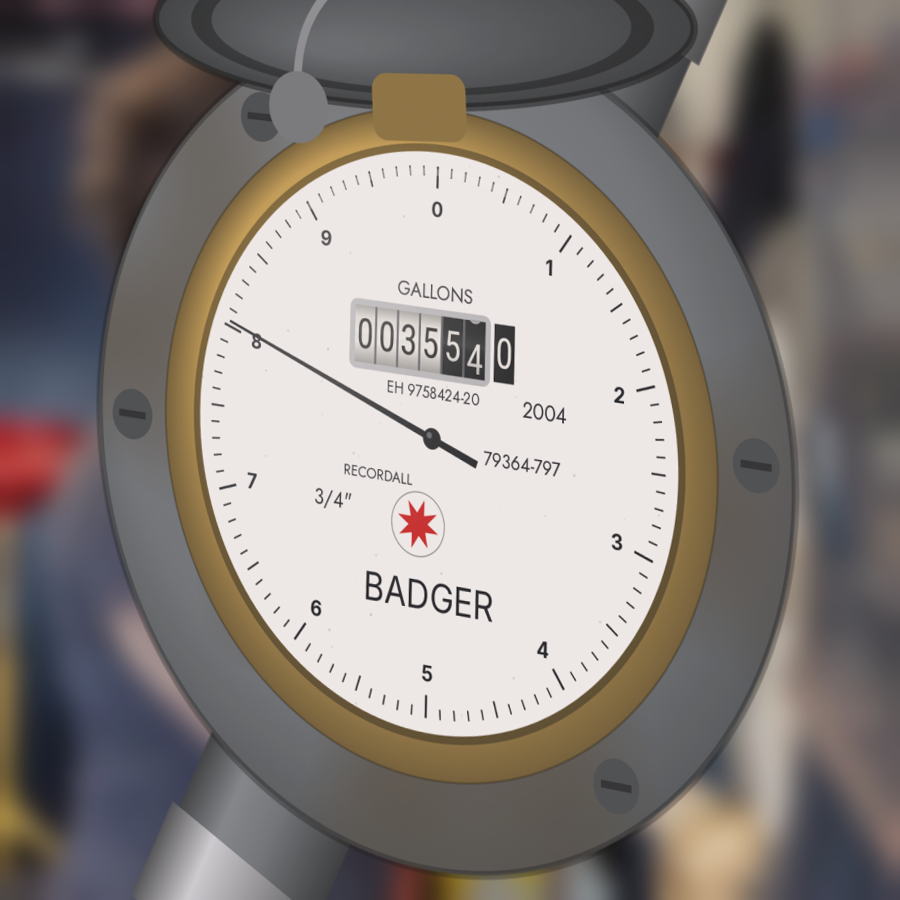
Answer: 35538.0 gal
